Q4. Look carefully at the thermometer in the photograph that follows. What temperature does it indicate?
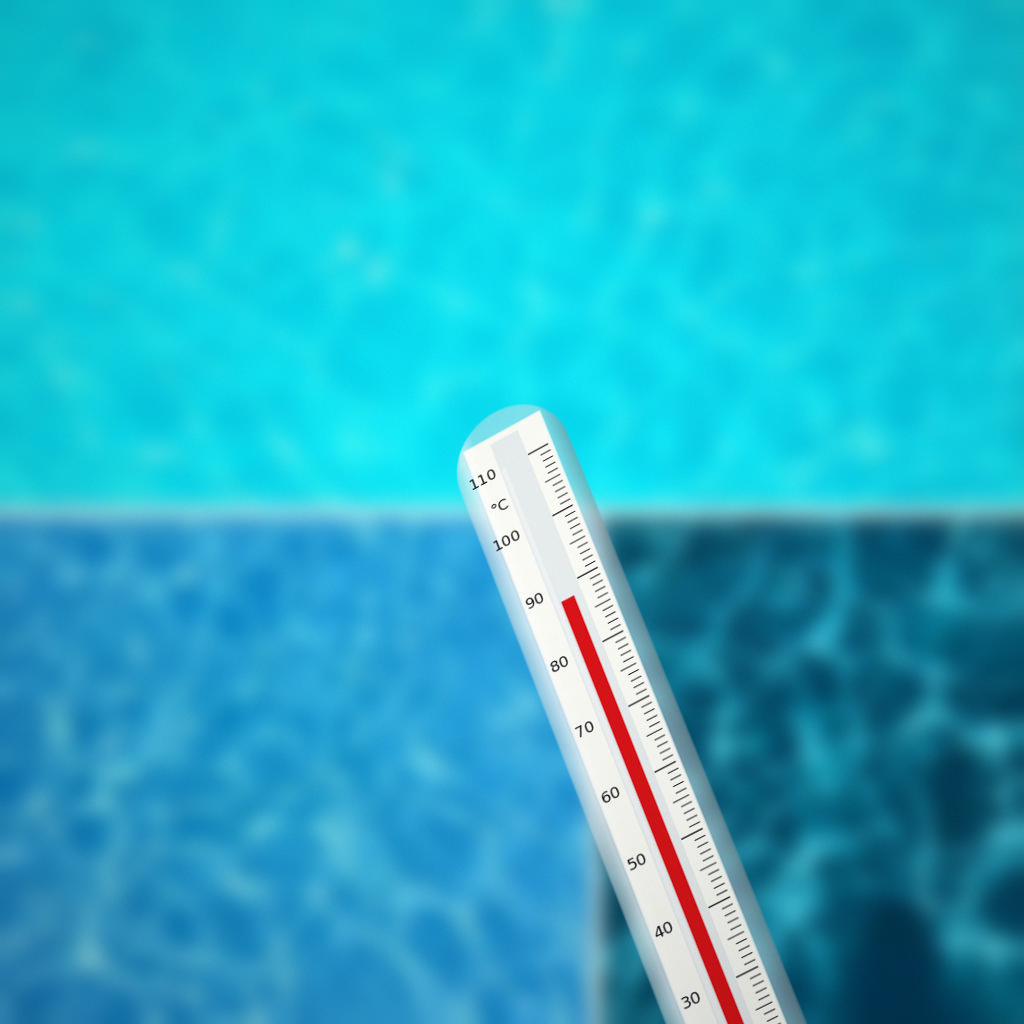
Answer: 88 °C
